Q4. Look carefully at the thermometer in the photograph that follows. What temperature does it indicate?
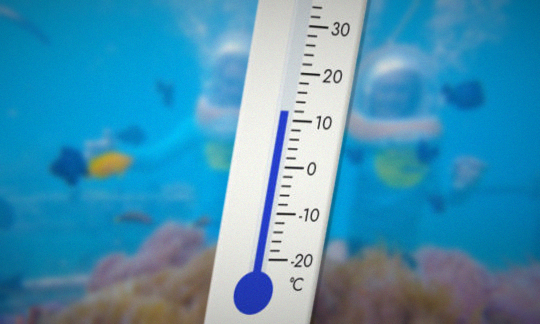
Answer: 12 °C
